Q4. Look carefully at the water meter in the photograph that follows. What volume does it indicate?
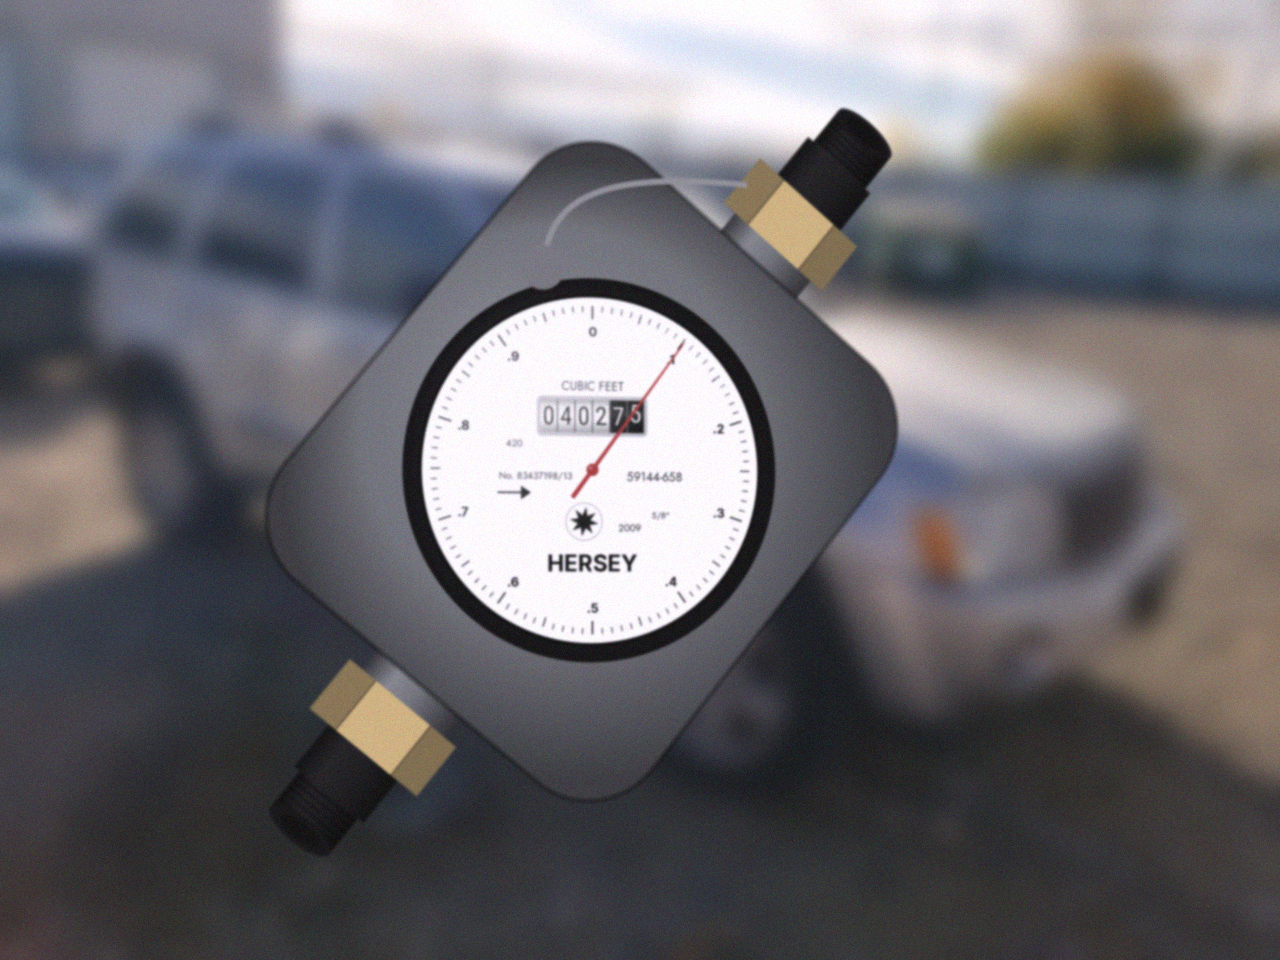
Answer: 40275.10 ft³
